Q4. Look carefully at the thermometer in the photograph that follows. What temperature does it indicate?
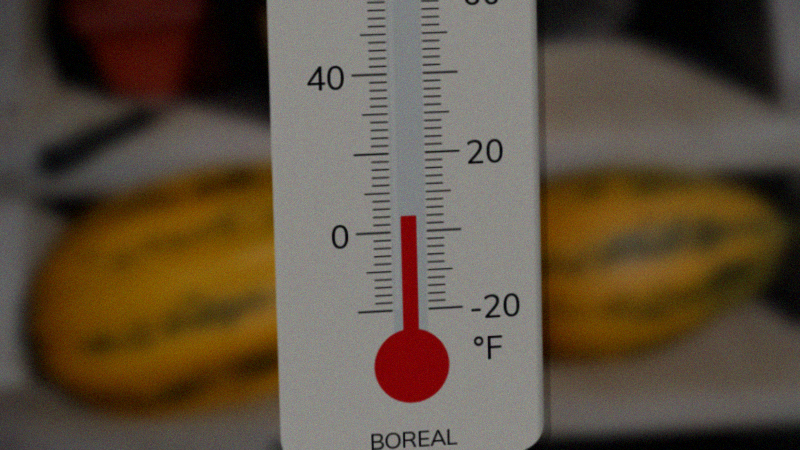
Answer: 4 °F
